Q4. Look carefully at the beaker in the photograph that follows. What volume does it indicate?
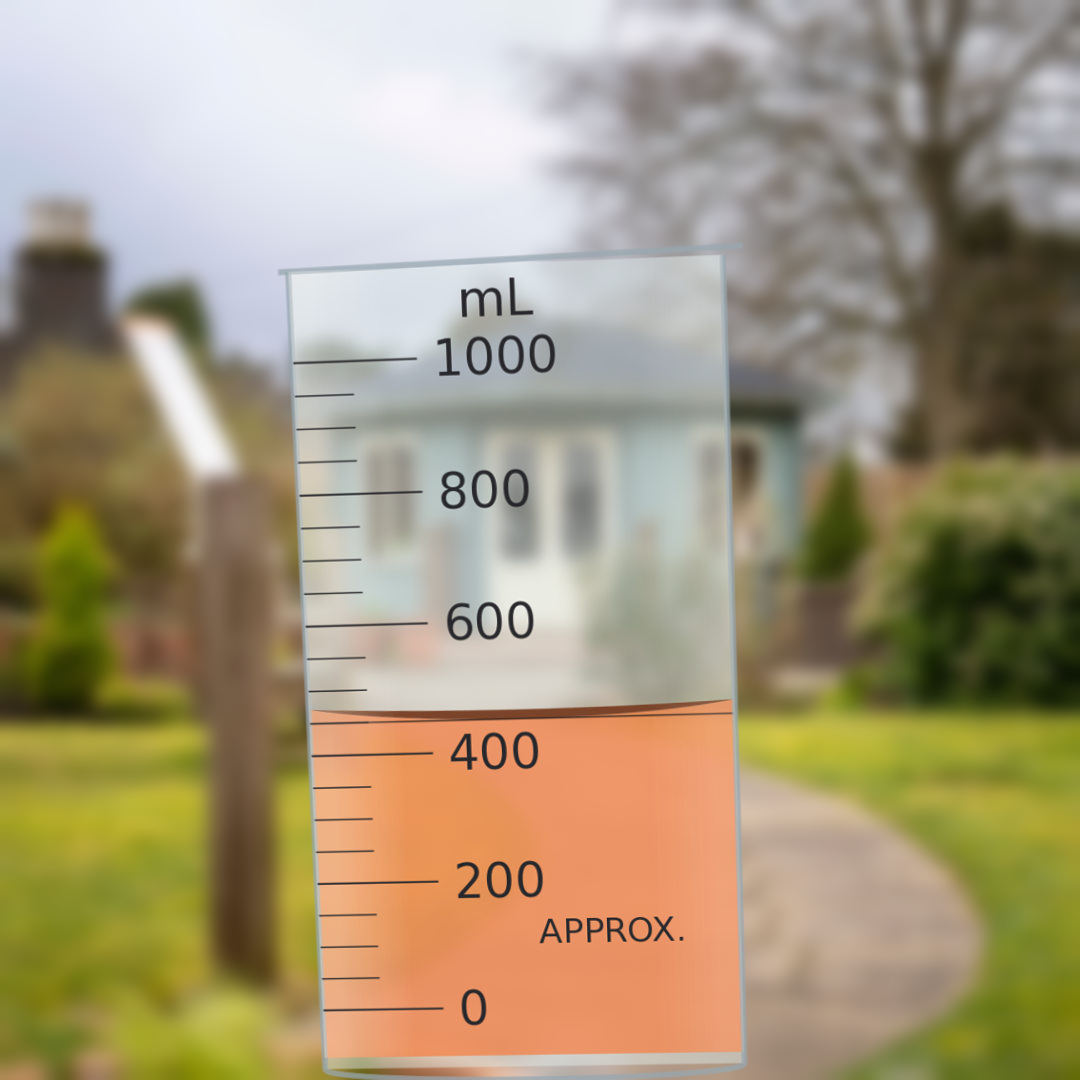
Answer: 450 mL
